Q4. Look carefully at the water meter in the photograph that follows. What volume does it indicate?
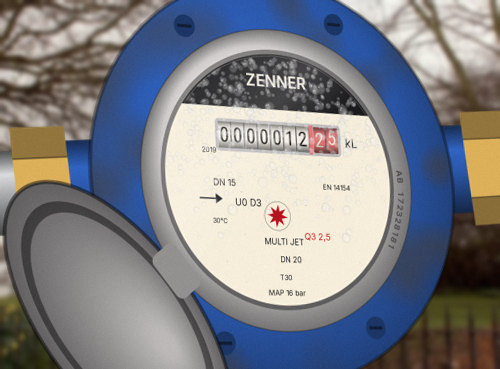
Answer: 12.25 kL
